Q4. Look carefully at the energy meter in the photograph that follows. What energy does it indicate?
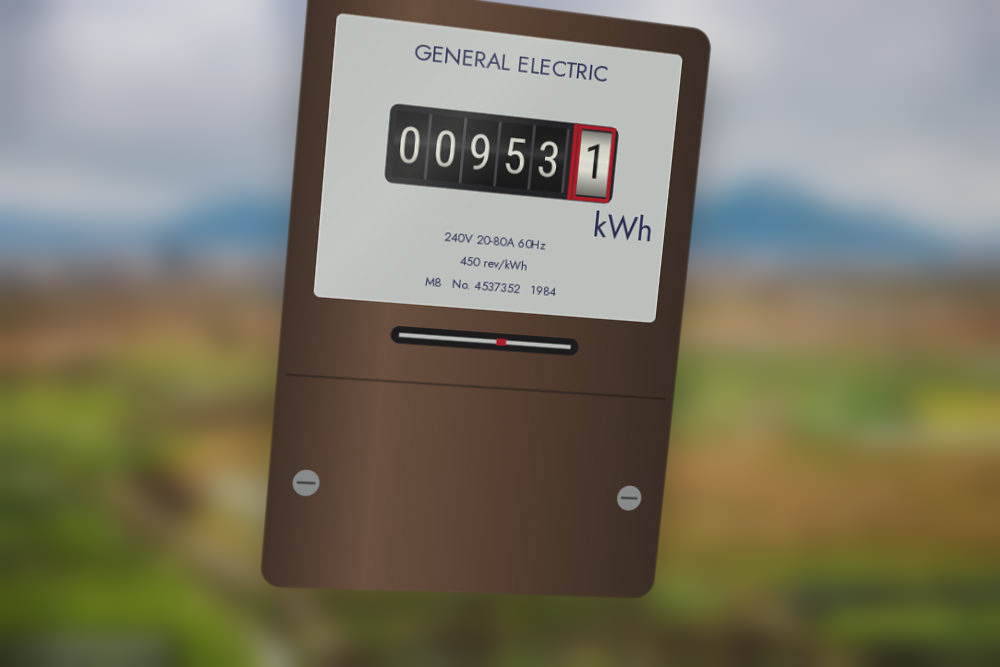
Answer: 953.1 kWh
